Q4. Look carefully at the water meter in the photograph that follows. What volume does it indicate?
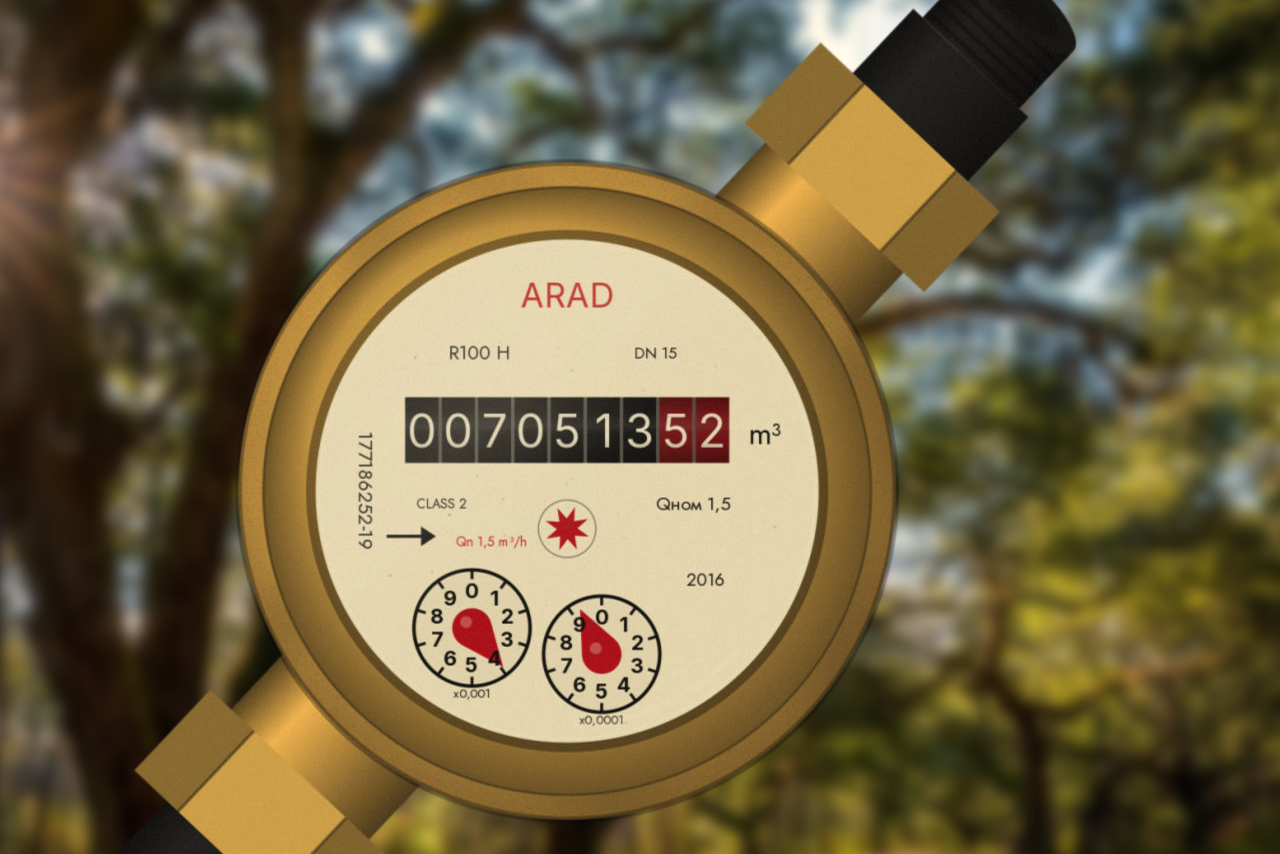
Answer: 70513.5239 m³
